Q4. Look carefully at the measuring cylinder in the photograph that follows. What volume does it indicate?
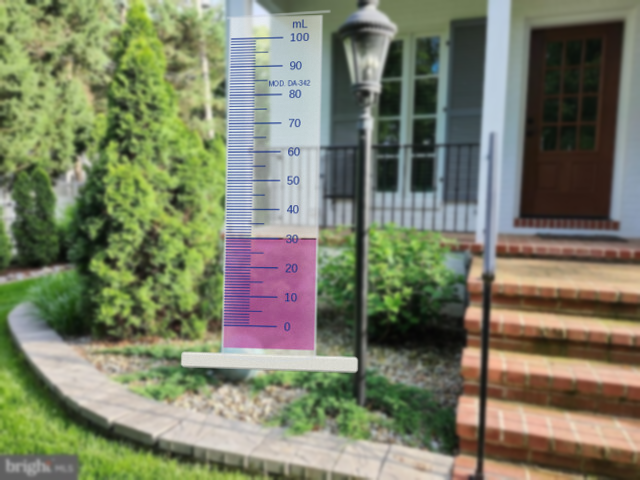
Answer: 30 mL
